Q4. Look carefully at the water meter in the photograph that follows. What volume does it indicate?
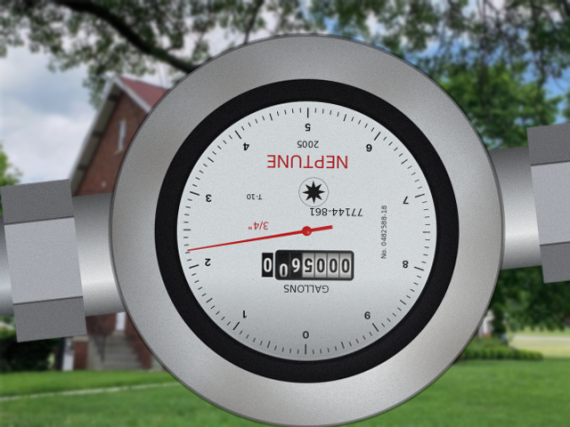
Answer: 5602.2 gal
